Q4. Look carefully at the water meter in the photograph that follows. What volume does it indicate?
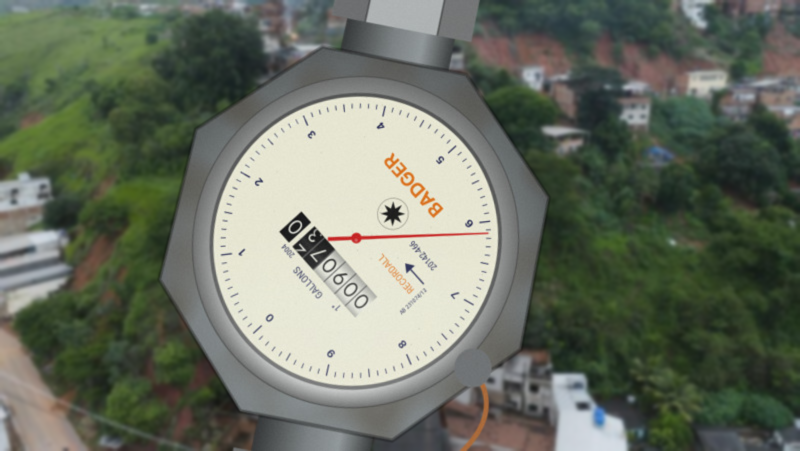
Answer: 90726.1 gal
